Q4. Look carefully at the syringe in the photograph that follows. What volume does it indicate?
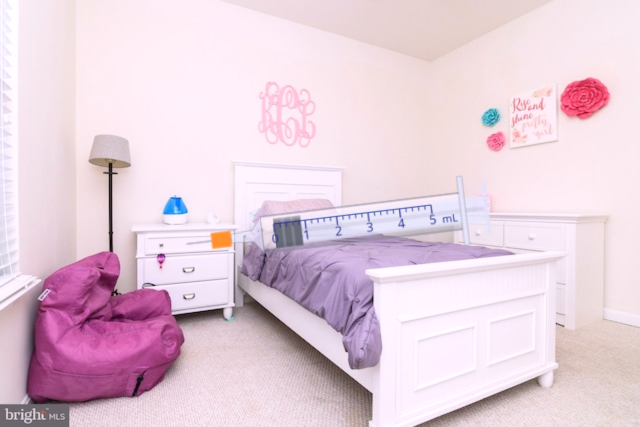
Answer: 0 mL
